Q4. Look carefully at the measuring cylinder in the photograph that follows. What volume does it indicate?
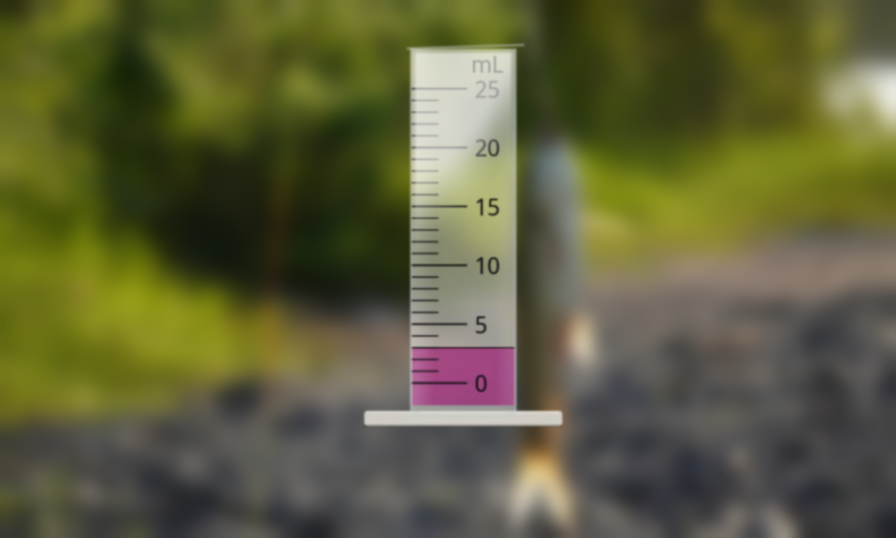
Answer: 3 mL
